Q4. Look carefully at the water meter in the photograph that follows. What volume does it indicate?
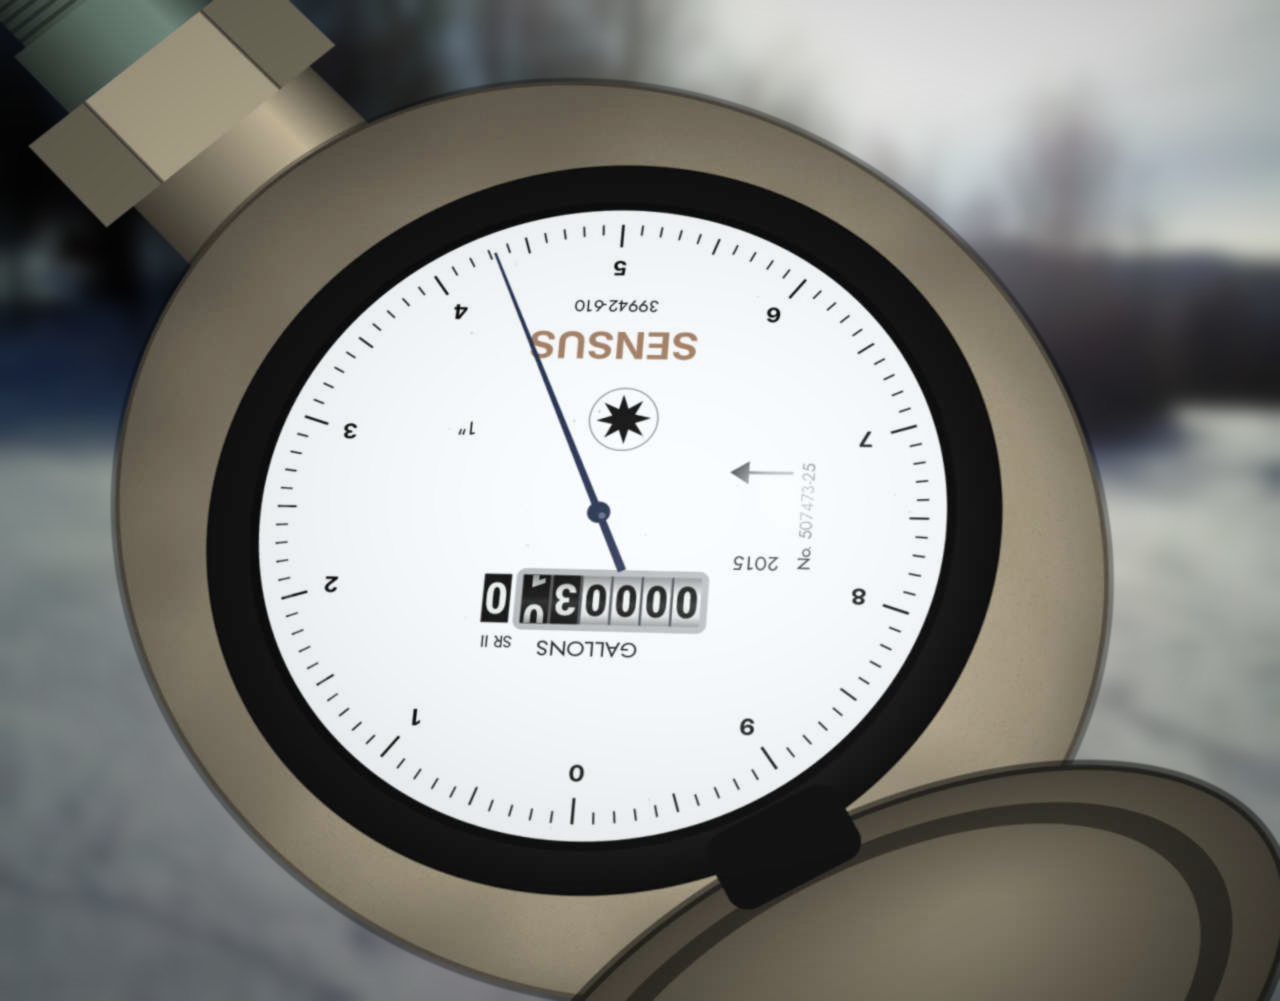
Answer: 304.3 gal
